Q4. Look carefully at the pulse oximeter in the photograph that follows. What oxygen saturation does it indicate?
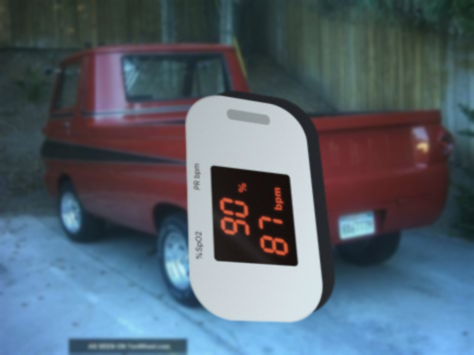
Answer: 90 %
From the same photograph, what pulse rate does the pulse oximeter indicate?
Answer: 87 bpm
